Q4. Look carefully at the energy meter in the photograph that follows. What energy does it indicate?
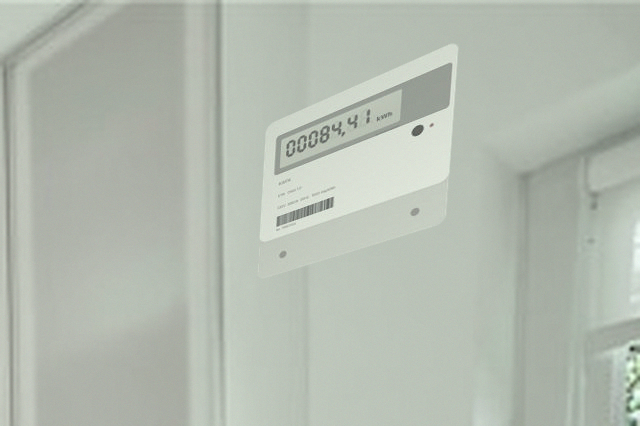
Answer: 84.41 kWh
